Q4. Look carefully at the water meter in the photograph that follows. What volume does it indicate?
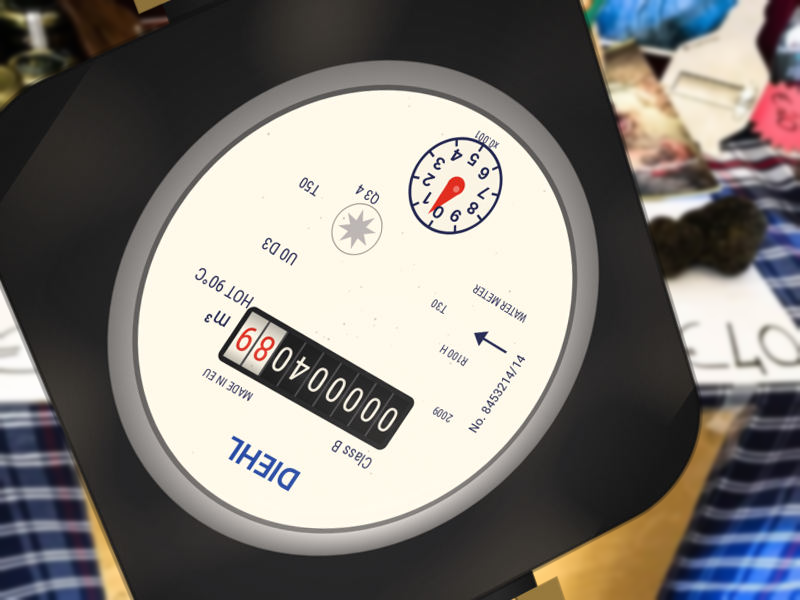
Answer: 40.890 m³
